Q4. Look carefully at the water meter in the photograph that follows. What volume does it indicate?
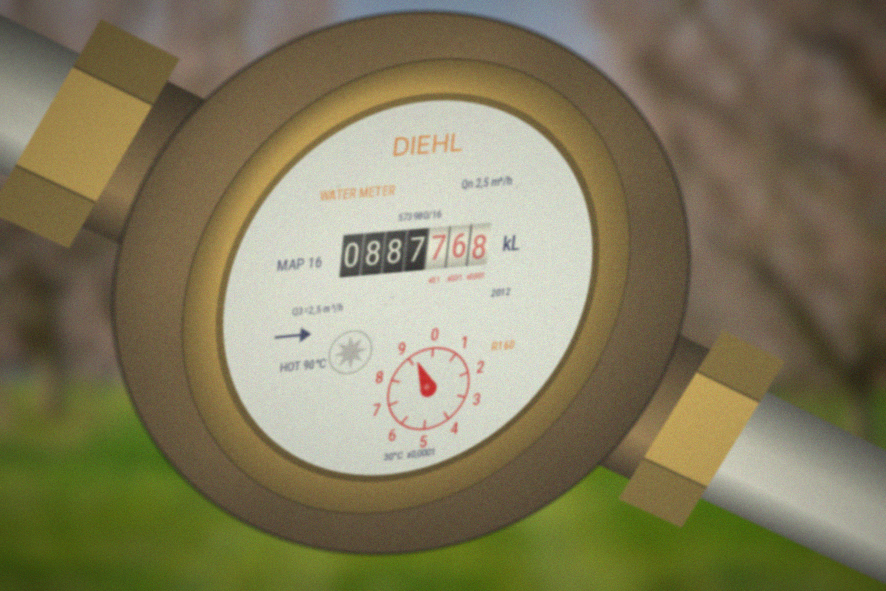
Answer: 887.7679 kL
